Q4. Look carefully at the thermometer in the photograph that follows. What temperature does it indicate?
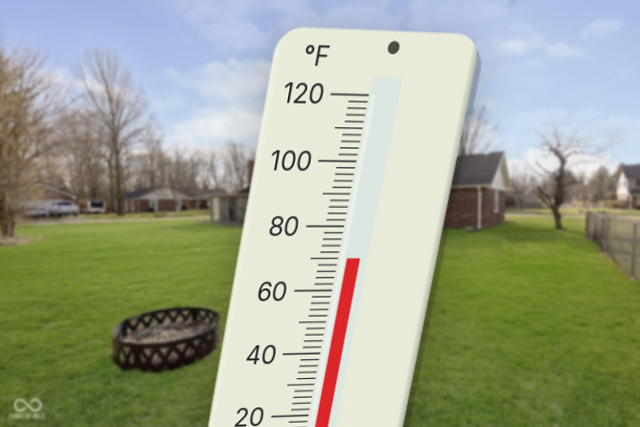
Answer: 70 °F
